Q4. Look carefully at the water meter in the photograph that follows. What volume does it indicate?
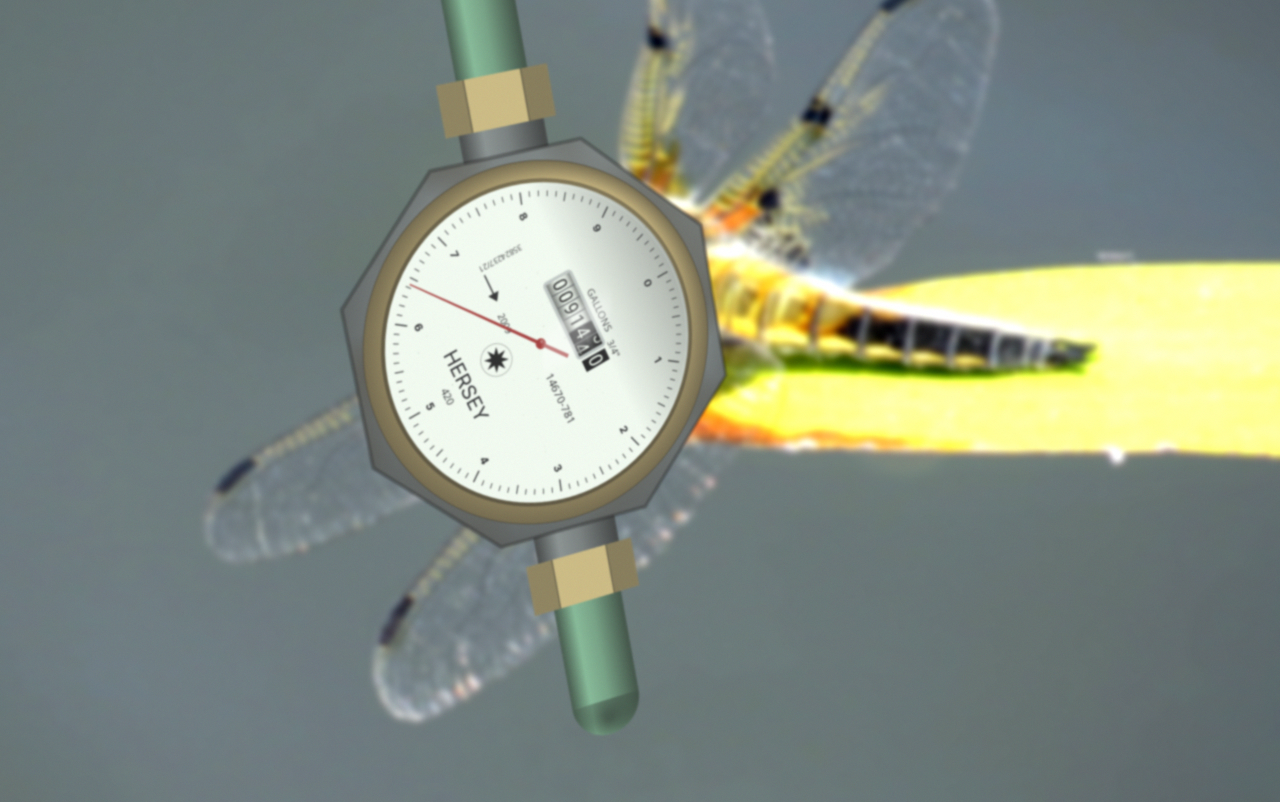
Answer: 91436.4 gal
